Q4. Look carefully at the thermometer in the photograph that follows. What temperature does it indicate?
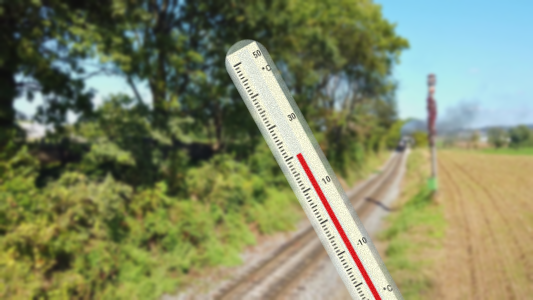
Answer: 20 °C
